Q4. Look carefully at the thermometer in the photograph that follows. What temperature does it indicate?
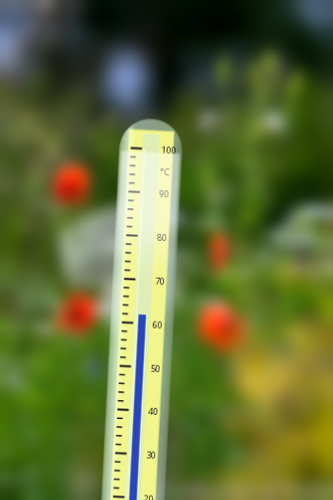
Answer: 62 °C
